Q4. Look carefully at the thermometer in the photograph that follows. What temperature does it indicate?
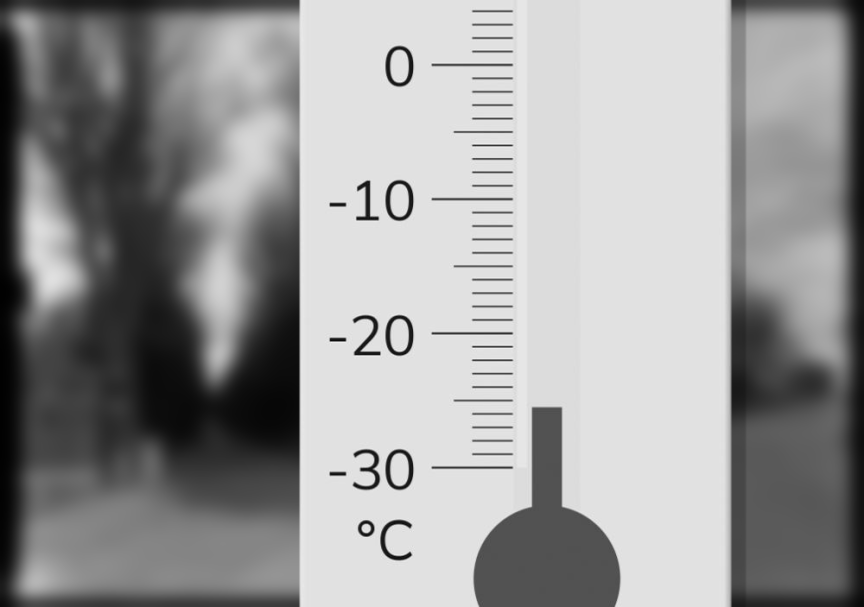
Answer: -25.5 °C
